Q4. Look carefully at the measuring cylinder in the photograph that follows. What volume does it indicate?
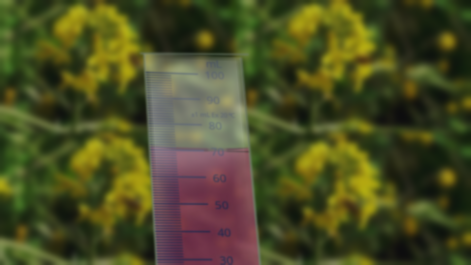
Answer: 70 mL
